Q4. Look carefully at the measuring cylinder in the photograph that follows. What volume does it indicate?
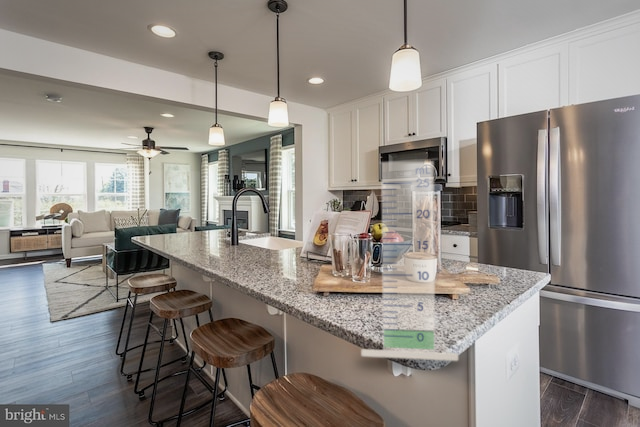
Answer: 1 mL
